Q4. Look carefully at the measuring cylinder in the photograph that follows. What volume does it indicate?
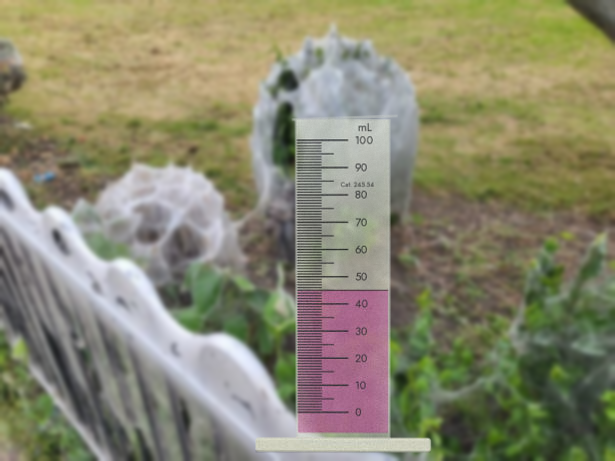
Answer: 45 mL
